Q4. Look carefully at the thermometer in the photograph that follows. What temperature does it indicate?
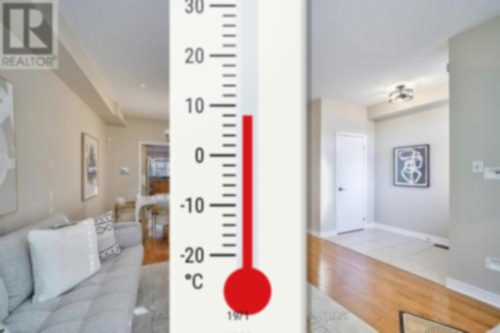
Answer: 8 °C
